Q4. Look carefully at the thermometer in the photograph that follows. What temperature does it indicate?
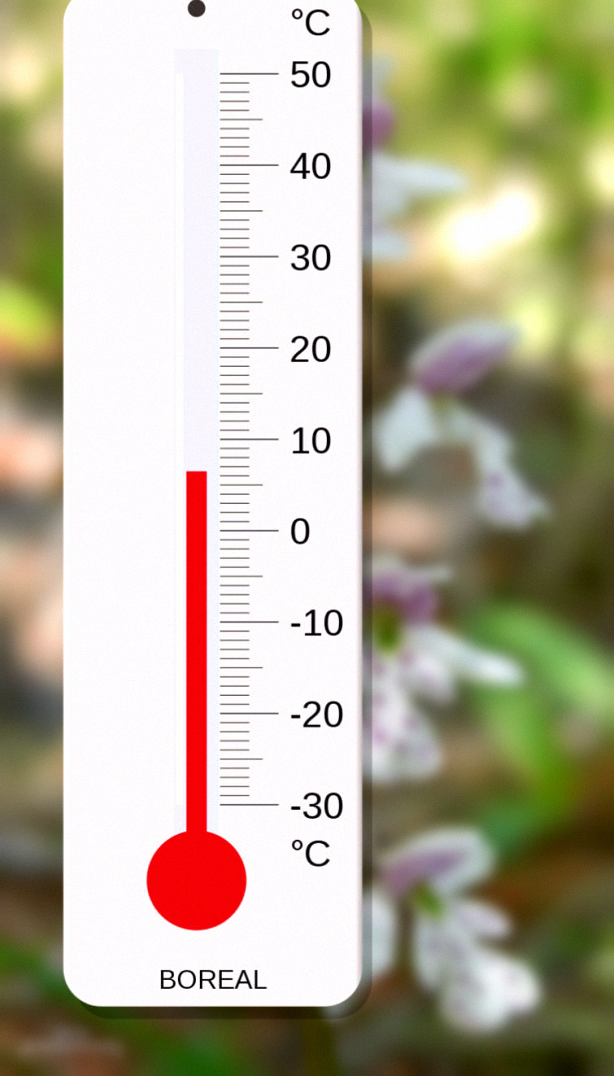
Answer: 6.5 °C
